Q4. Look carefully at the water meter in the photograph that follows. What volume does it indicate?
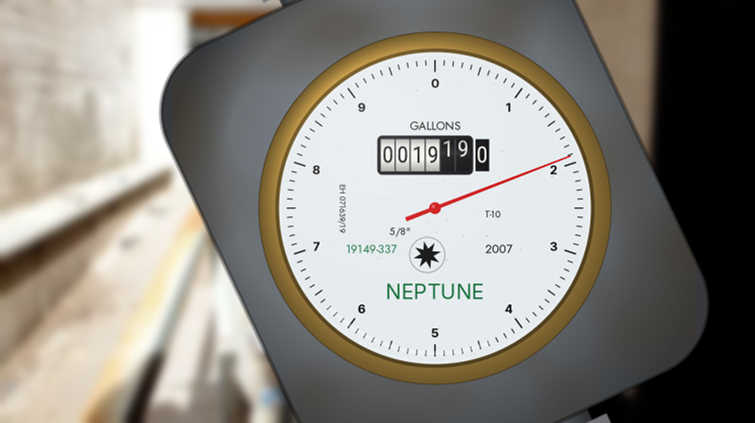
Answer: 19191.9 gal
